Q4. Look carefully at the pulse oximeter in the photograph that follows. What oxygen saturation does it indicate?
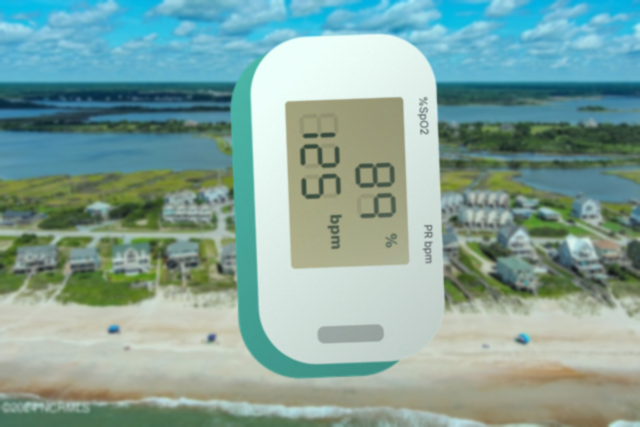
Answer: 89 %
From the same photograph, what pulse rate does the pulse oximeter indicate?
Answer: 125 bpm
